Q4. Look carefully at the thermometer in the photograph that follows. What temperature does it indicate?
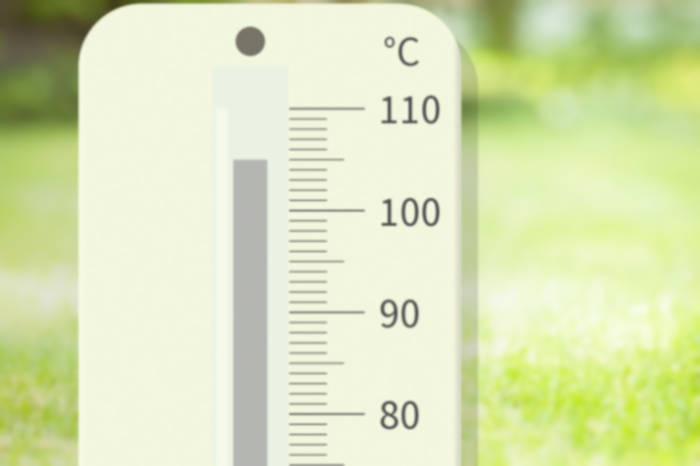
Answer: 105 °C
